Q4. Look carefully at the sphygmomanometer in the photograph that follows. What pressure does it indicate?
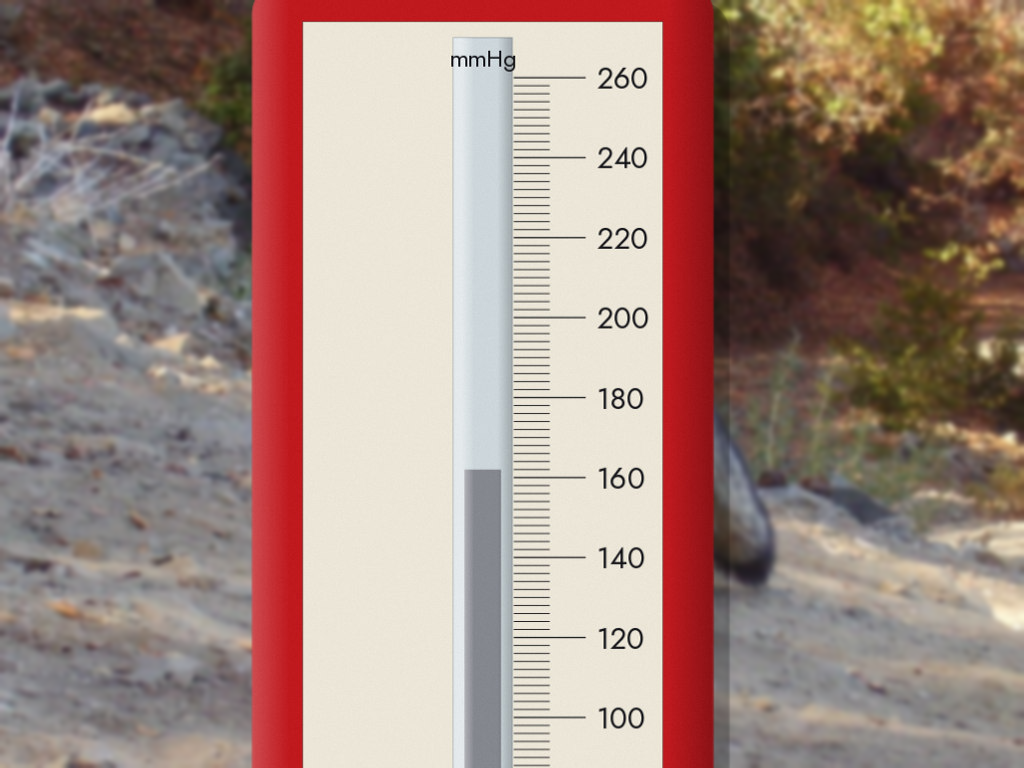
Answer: 162 mmHg
